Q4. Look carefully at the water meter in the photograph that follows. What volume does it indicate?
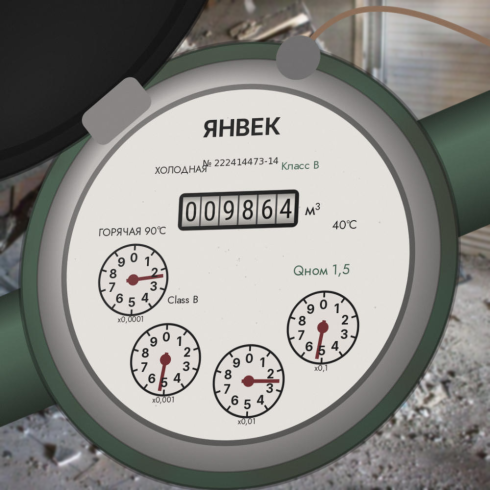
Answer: 9864.5252 m³
